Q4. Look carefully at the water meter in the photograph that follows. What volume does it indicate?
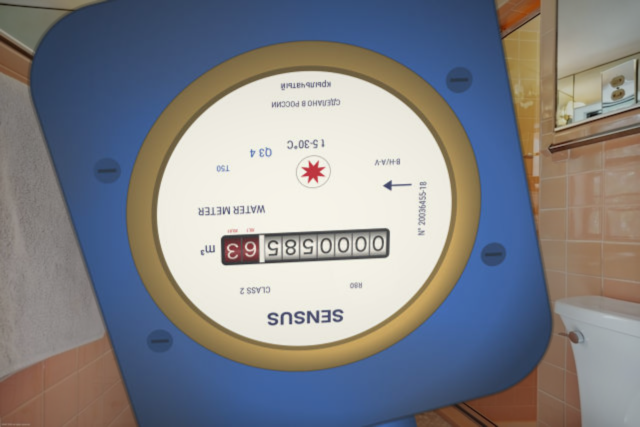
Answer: 585.63 m³
